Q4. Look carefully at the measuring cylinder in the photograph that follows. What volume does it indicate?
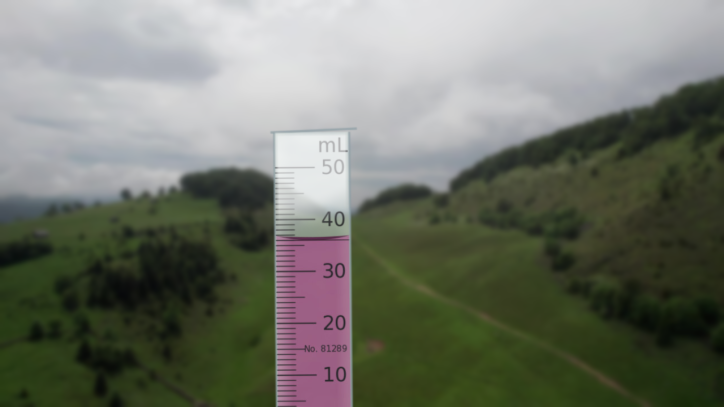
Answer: 36 mL
